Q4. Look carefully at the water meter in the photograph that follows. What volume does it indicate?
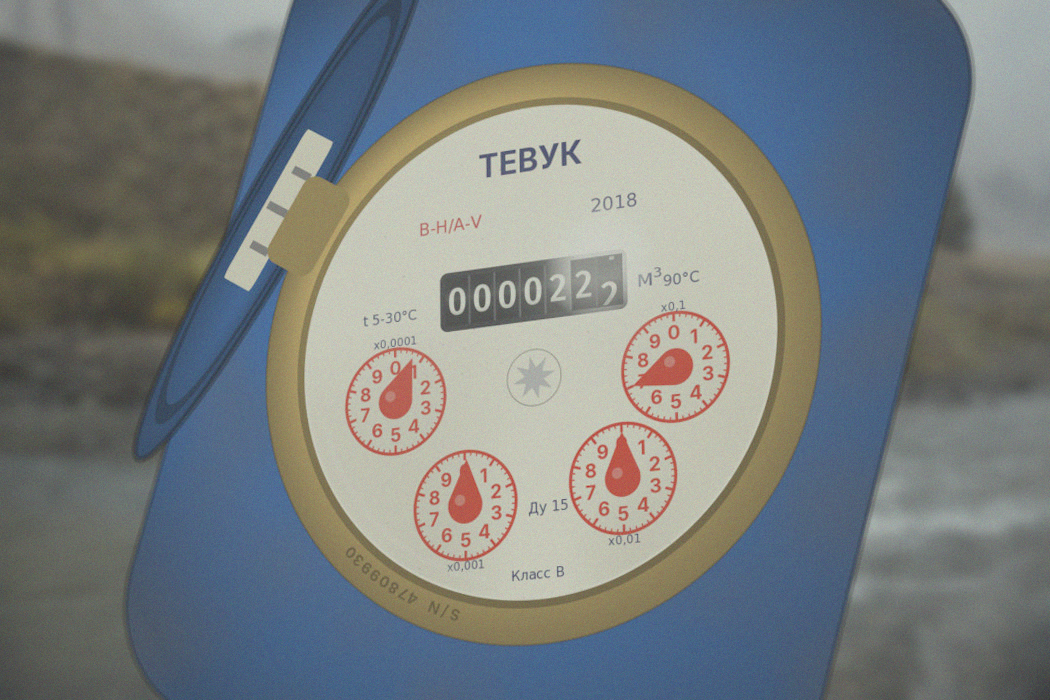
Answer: 221.7000 m³
